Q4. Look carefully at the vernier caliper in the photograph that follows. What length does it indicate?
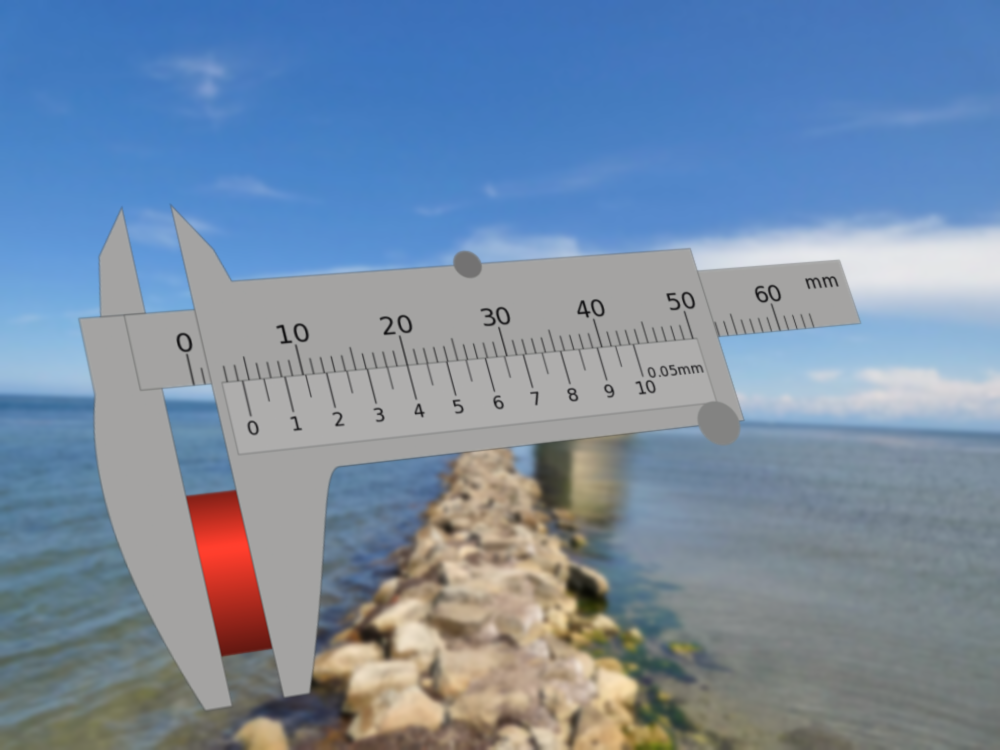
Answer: 4.4 mm
